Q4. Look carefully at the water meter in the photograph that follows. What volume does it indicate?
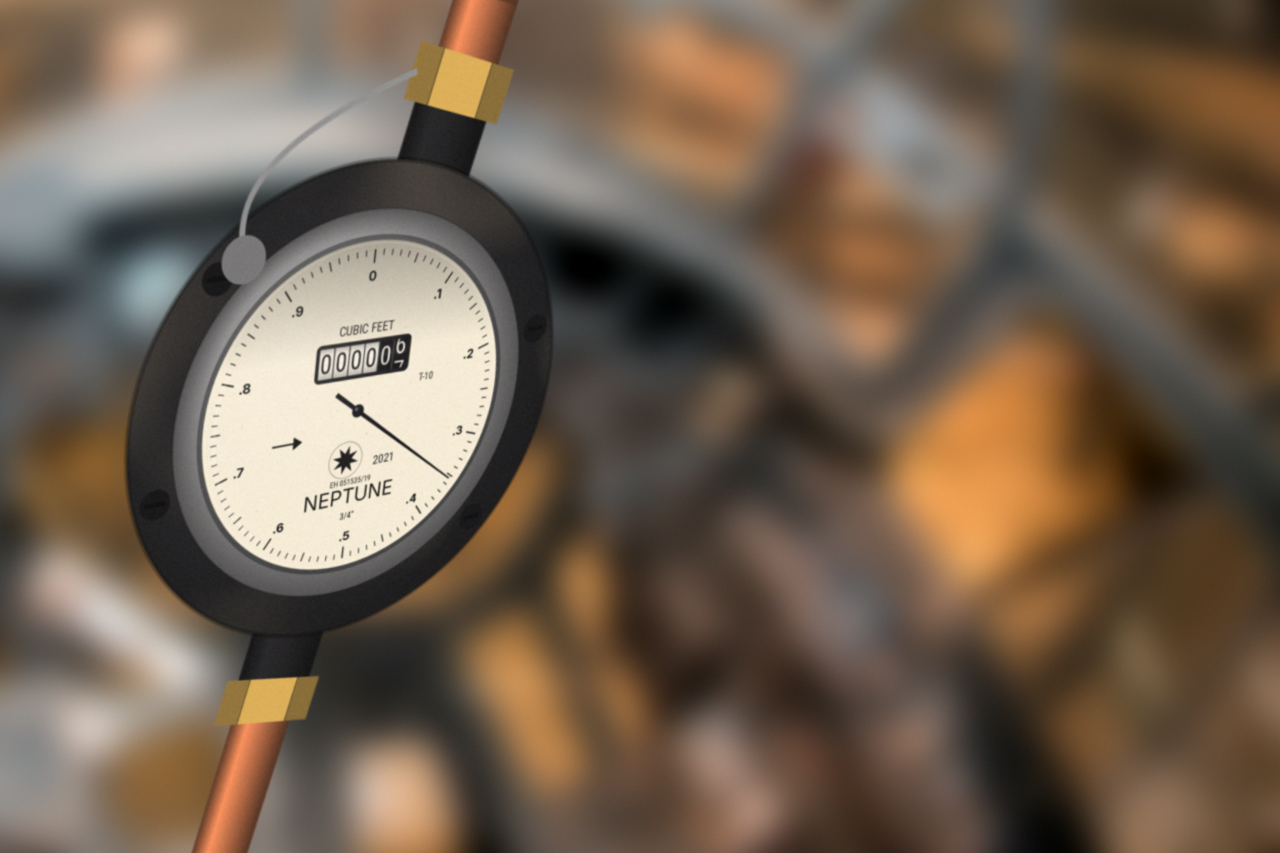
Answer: 6.35 ft³
